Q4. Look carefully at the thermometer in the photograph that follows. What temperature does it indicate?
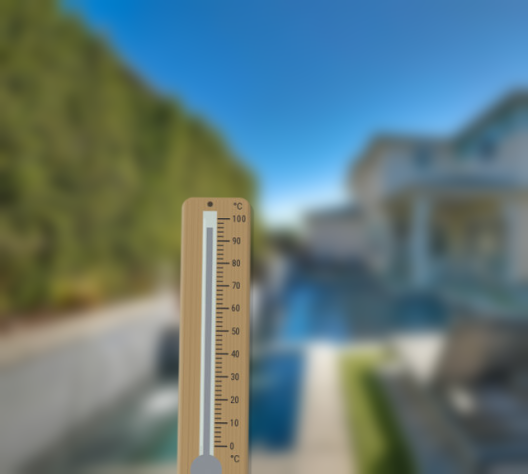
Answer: 96 °C
